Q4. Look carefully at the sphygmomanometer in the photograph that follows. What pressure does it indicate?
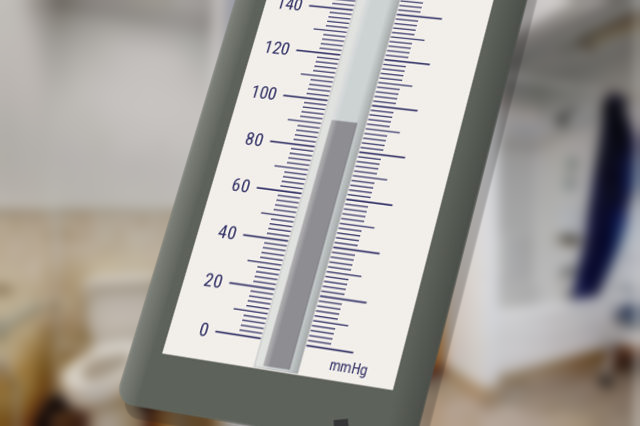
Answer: 92 mmHg
